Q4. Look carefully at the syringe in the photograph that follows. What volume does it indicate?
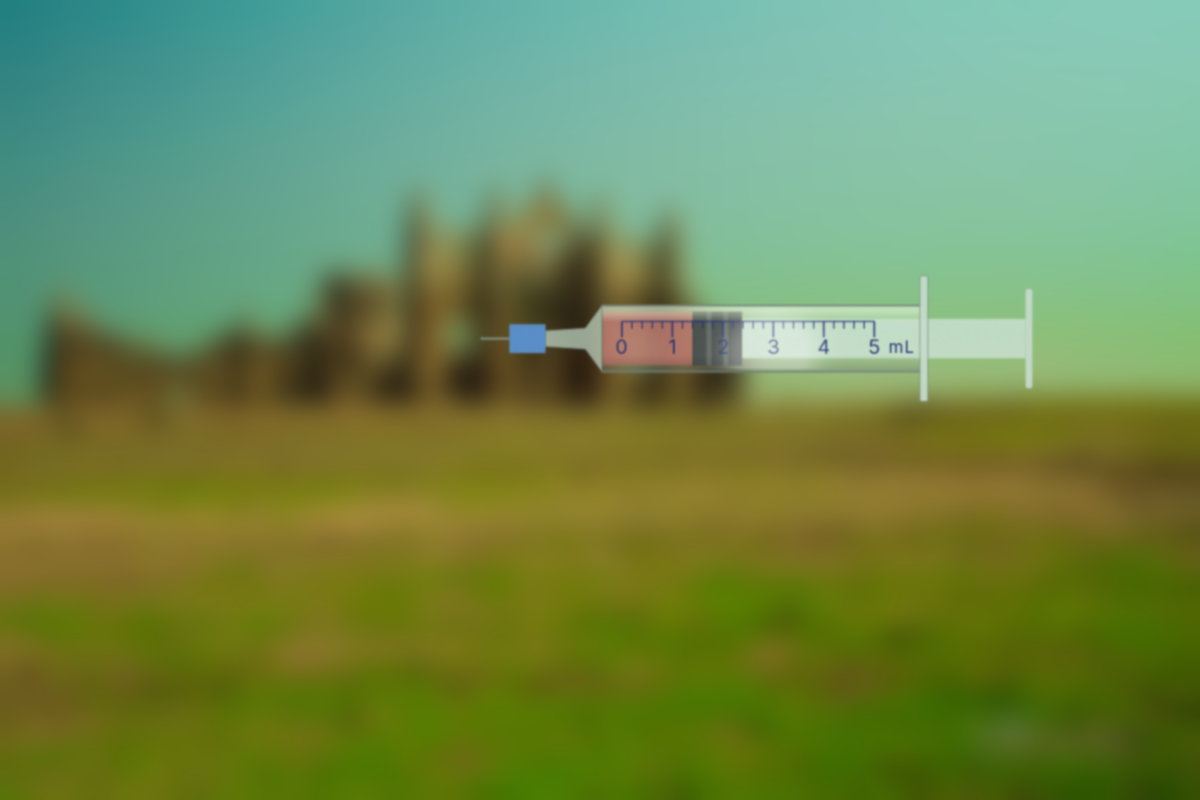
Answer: 1.4 mL
